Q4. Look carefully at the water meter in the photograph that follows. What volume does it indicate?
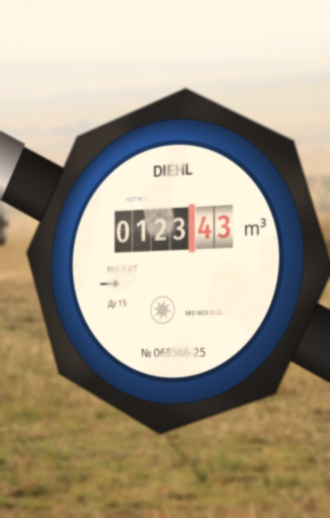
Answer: 123.43 m³
